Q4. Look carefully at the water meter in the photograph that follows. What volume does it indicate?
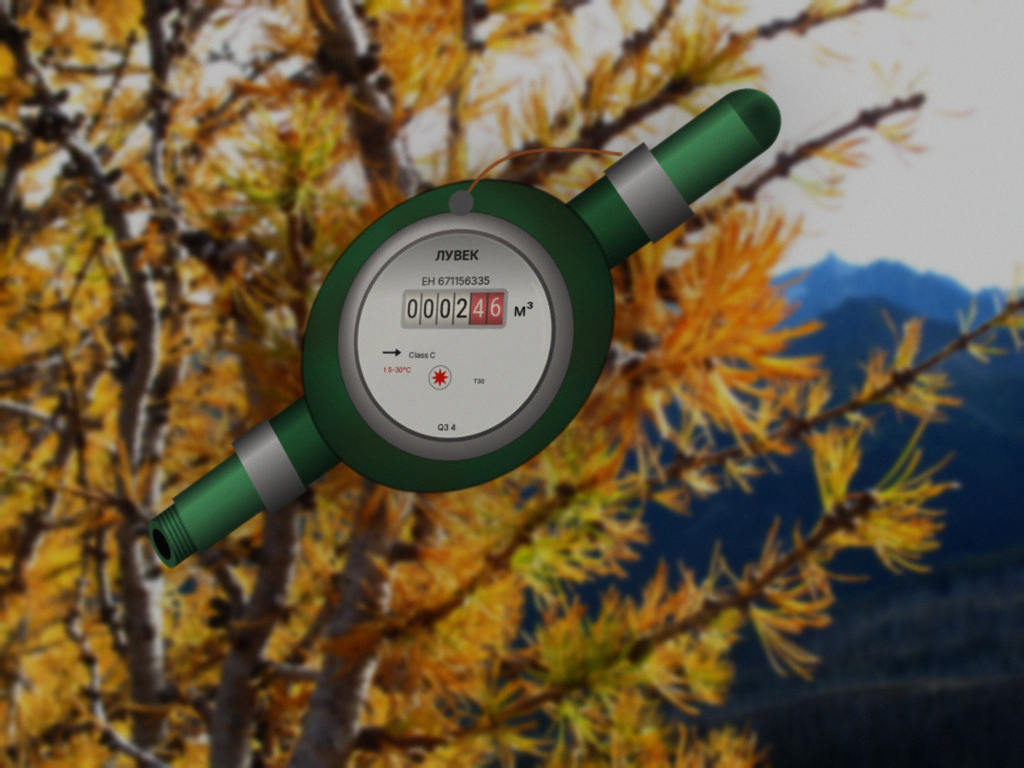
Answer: 2.46 m³
